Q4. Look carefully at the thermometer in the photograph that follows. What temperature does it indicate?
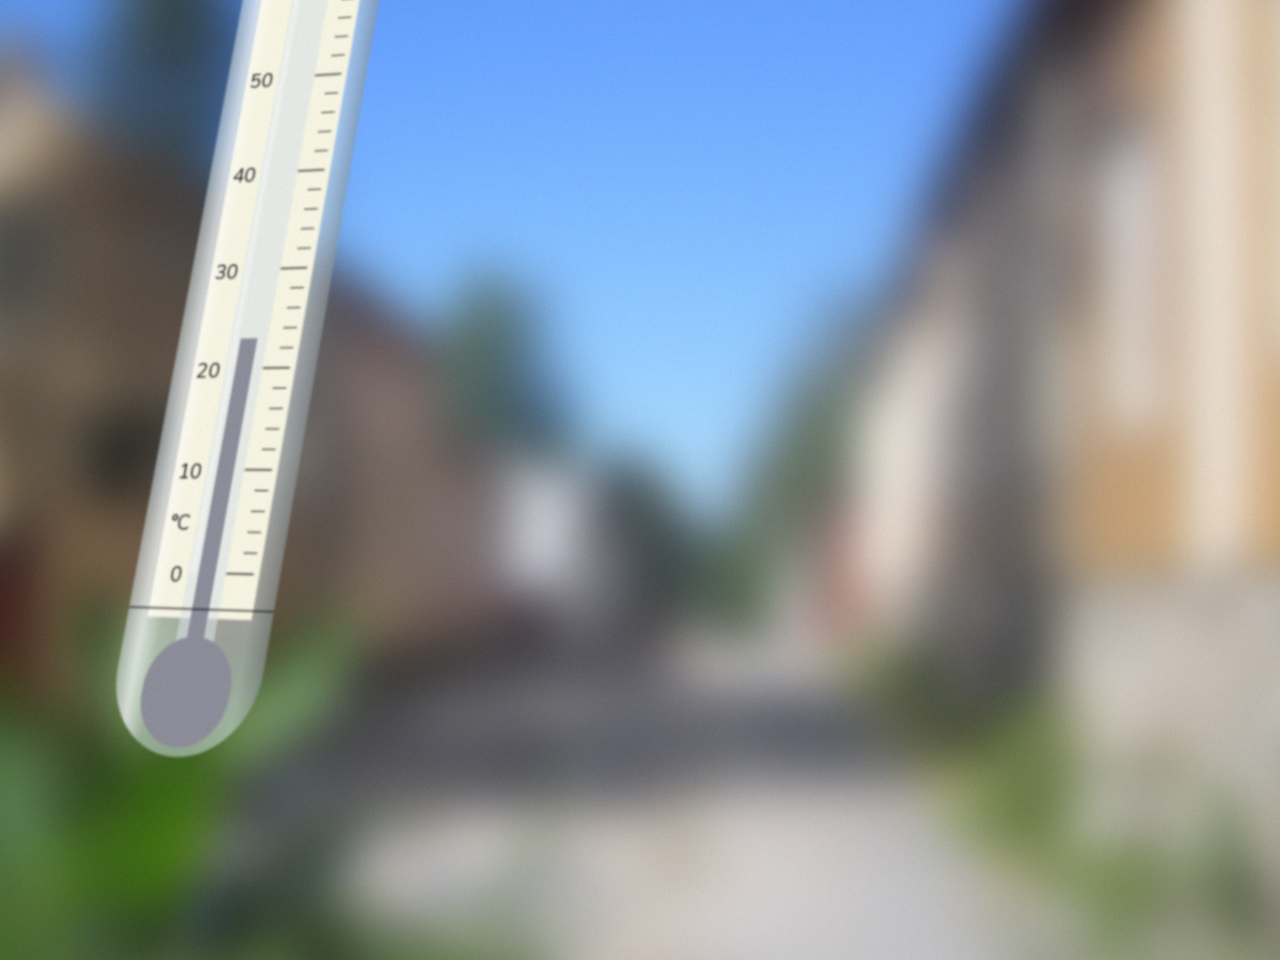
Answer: 23 °C
